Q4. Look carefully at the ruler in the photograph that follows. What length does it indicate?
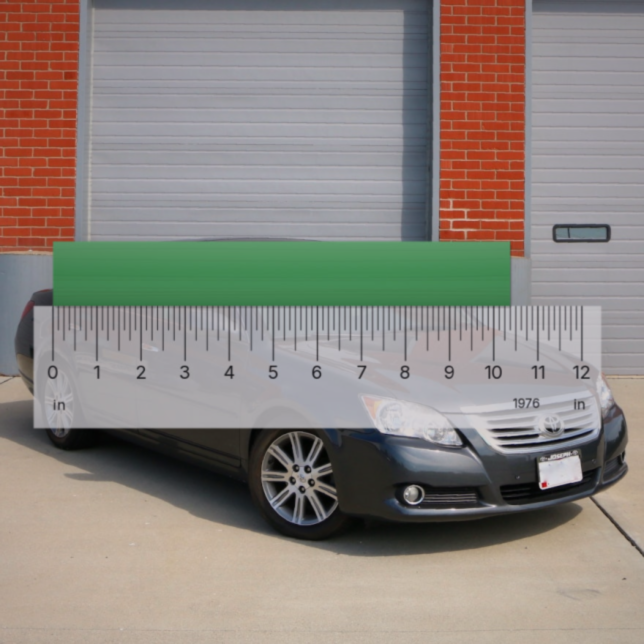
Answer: 10.375 in
